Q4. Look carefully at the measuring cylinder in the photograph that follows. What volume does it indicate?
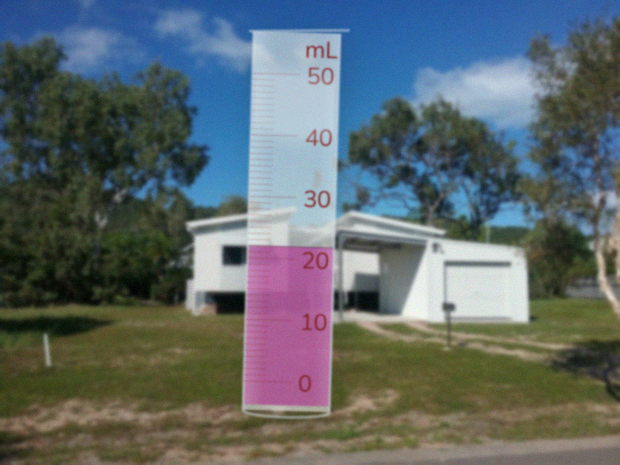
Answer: 22 mL
